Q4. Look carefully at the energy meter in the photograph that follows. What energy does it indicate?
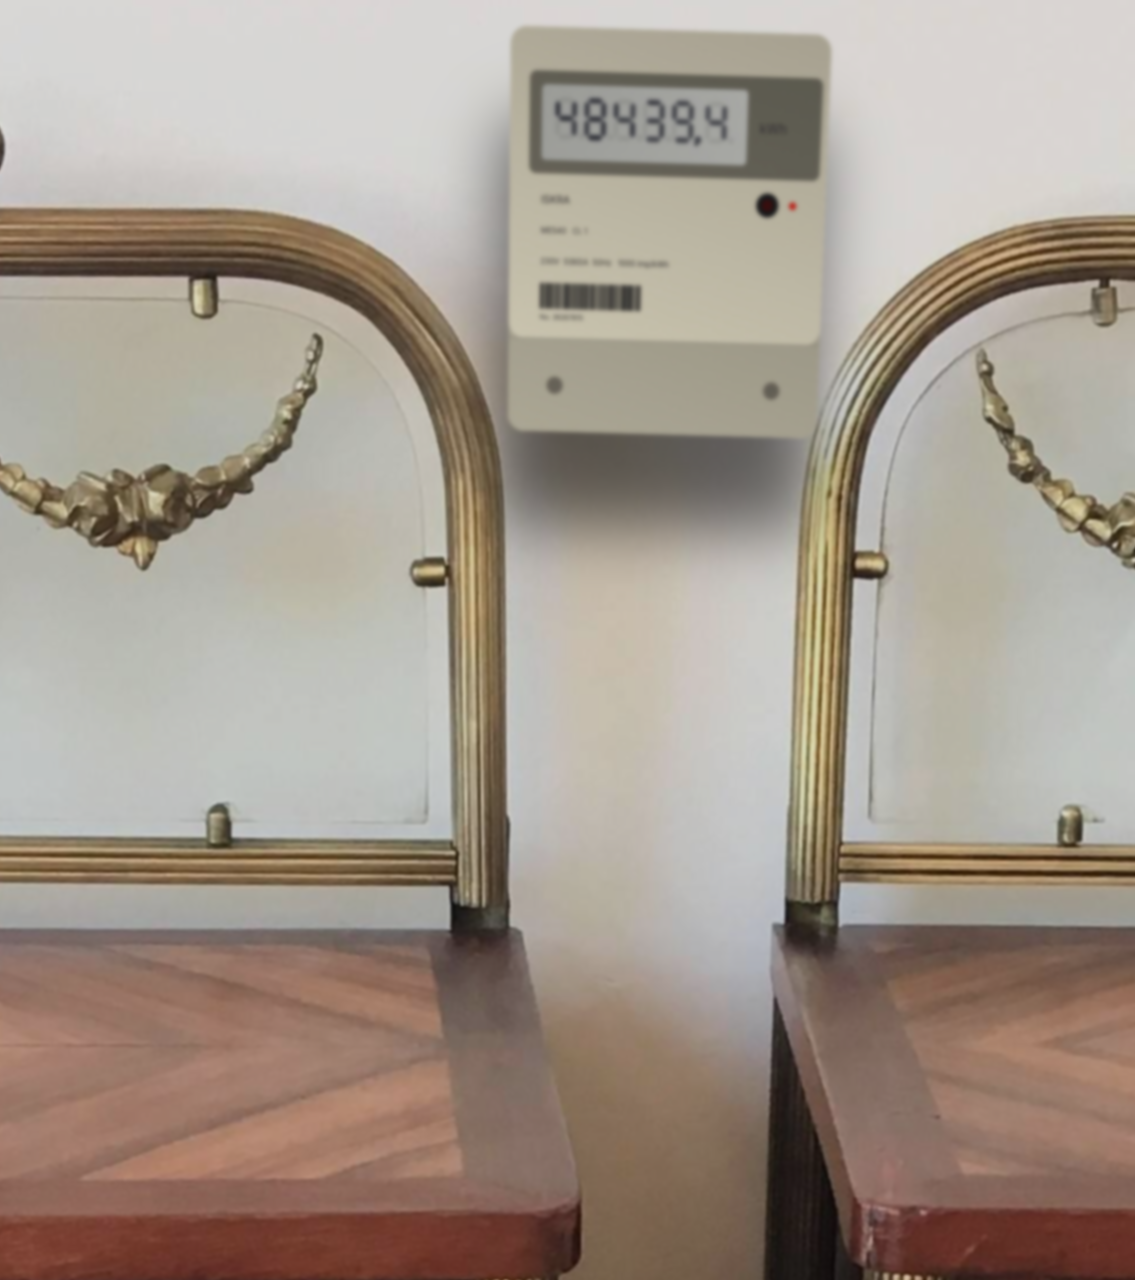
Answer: 48439.4 kWh
